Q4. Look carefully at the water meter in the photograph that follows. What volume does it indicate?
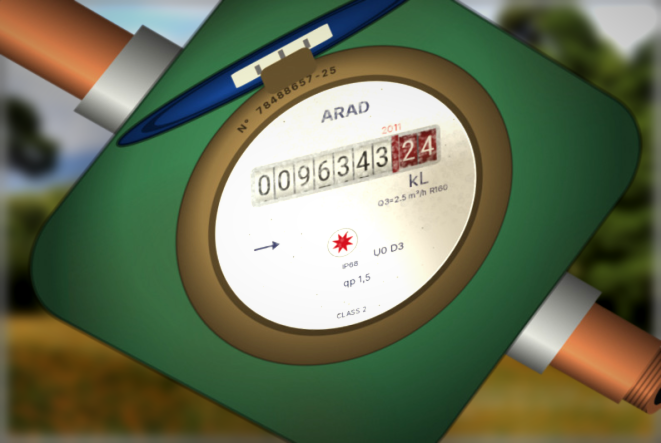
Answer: 96343.24 kL
